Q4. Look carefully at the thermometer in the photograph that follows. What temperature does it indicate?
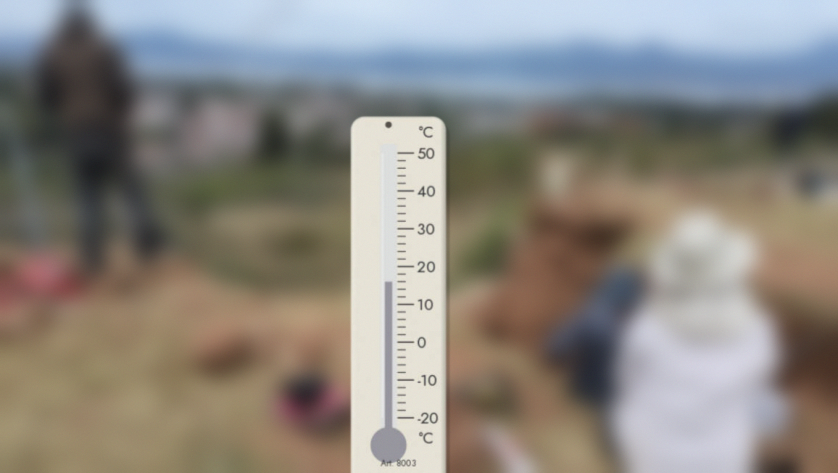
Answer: 16 °C
